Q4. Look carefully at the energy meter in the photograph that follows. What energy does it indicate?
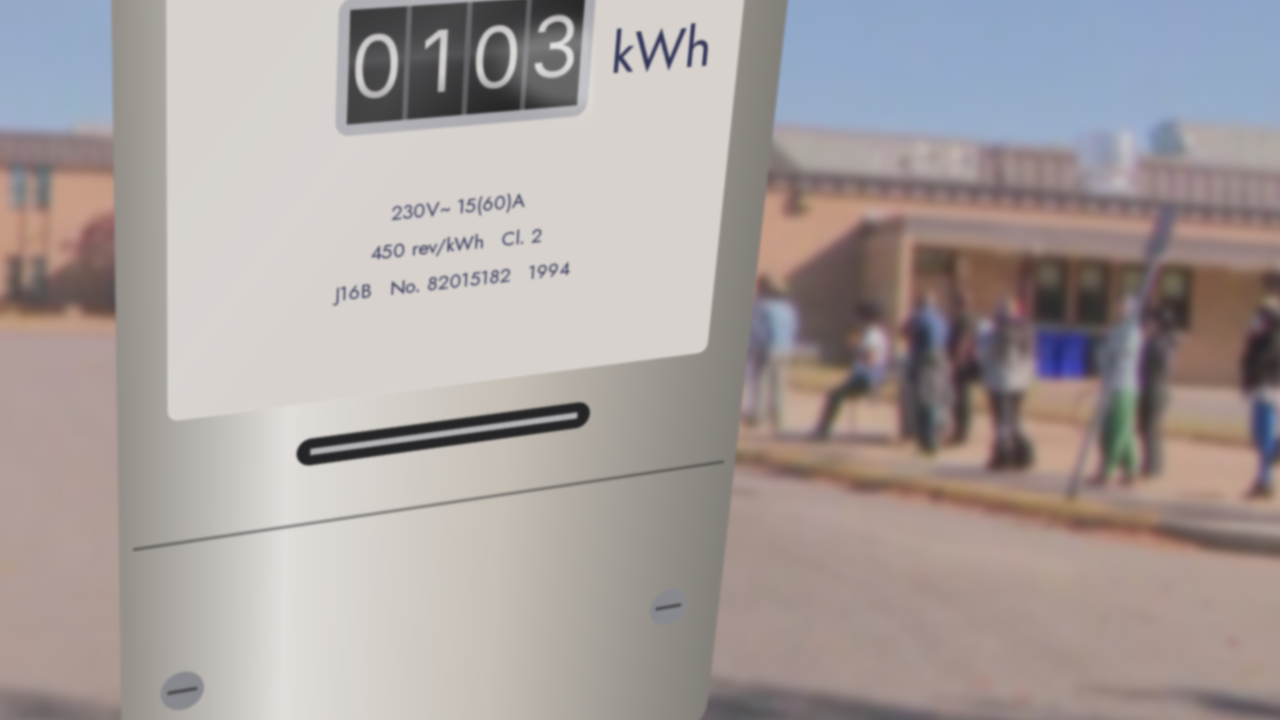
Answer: 103 kWh
